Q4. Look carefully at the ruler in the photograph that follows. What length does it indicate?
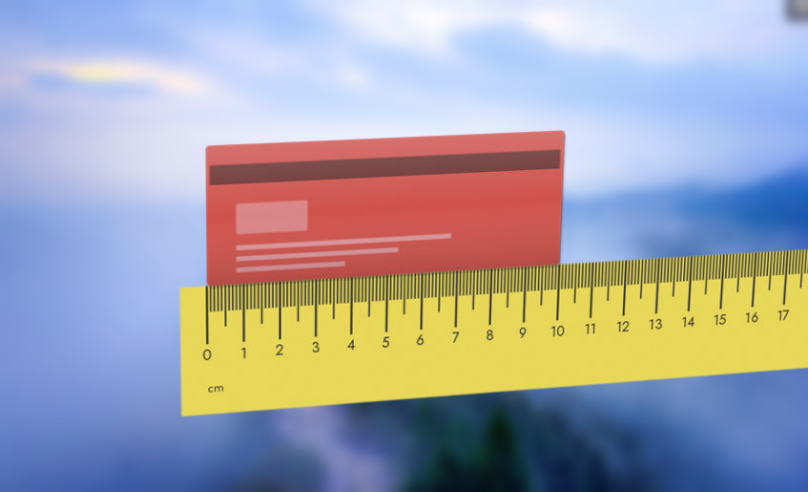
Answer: 10 cm
